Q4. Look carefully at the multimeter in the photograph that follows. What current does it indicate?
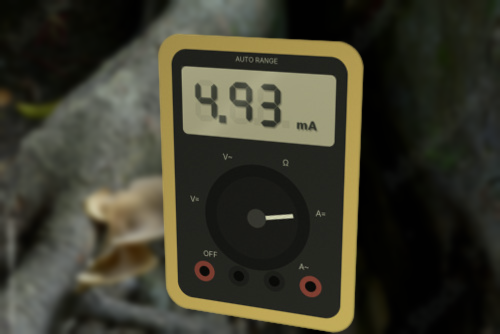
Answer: 4.93 mA
